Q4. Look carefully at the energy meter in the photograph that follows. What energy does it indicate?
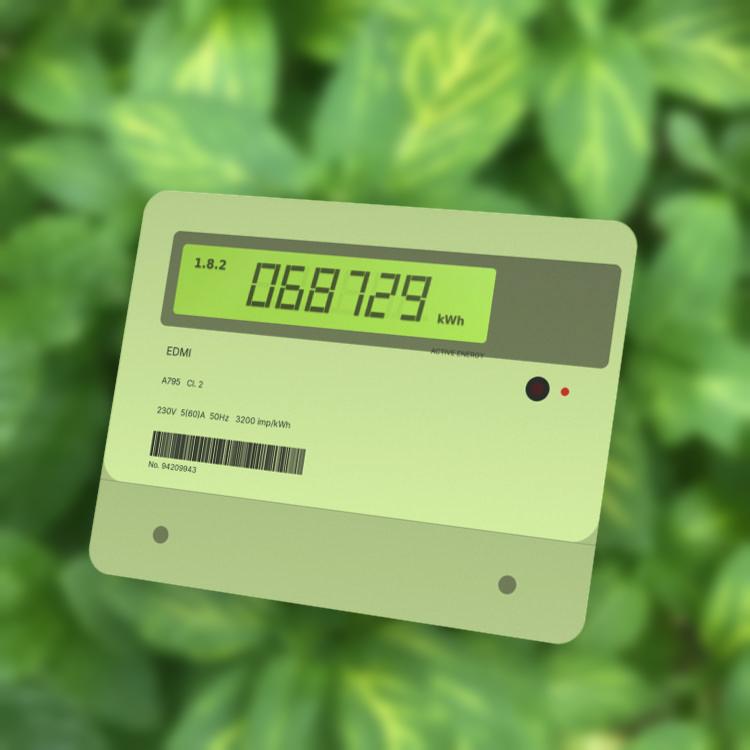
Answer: 68729 kWh
